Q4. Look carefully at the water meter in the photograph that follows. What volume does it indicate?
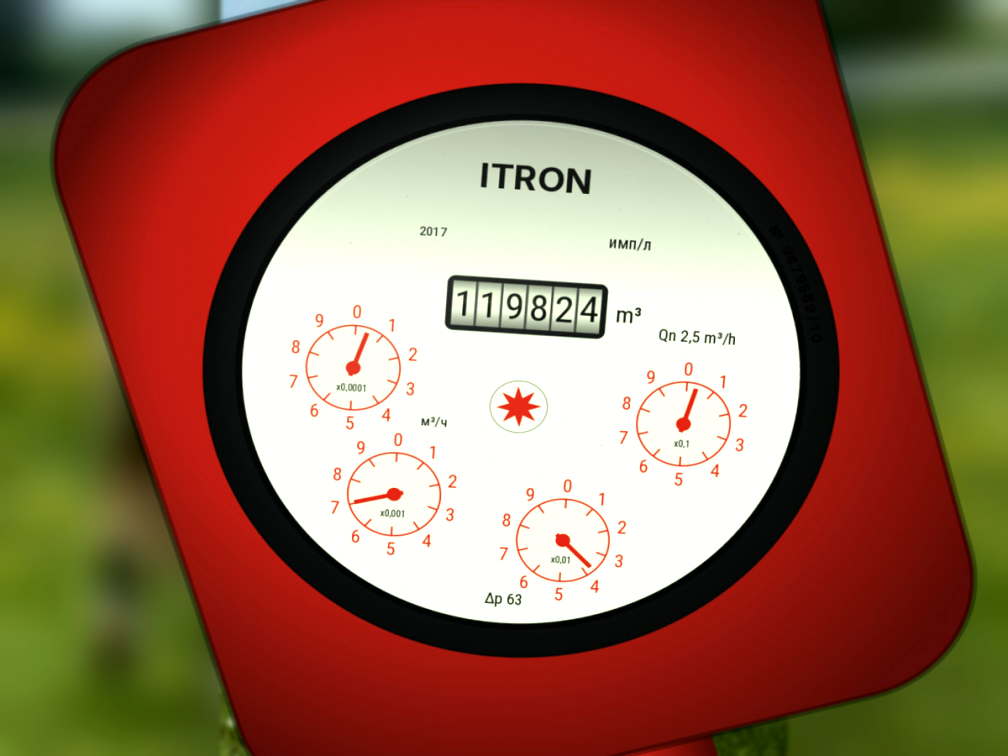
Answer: 119824.0370 m³
